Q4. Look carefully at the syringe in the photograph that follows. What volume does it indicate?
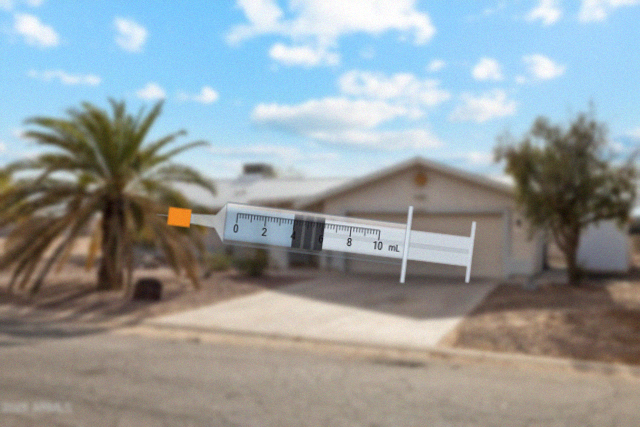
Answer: 4 mL
